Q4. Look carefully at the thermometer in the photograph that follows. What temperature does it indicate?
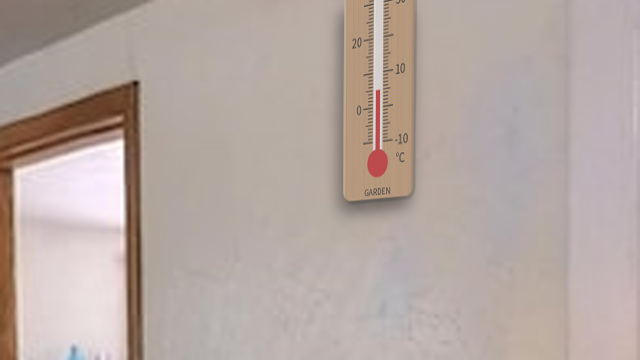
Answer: 5 °C
